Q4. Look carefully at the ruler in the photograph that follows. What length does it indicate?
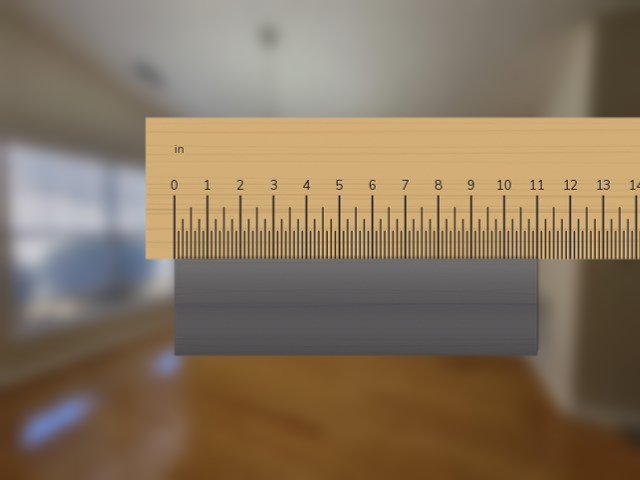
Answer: 11 in
